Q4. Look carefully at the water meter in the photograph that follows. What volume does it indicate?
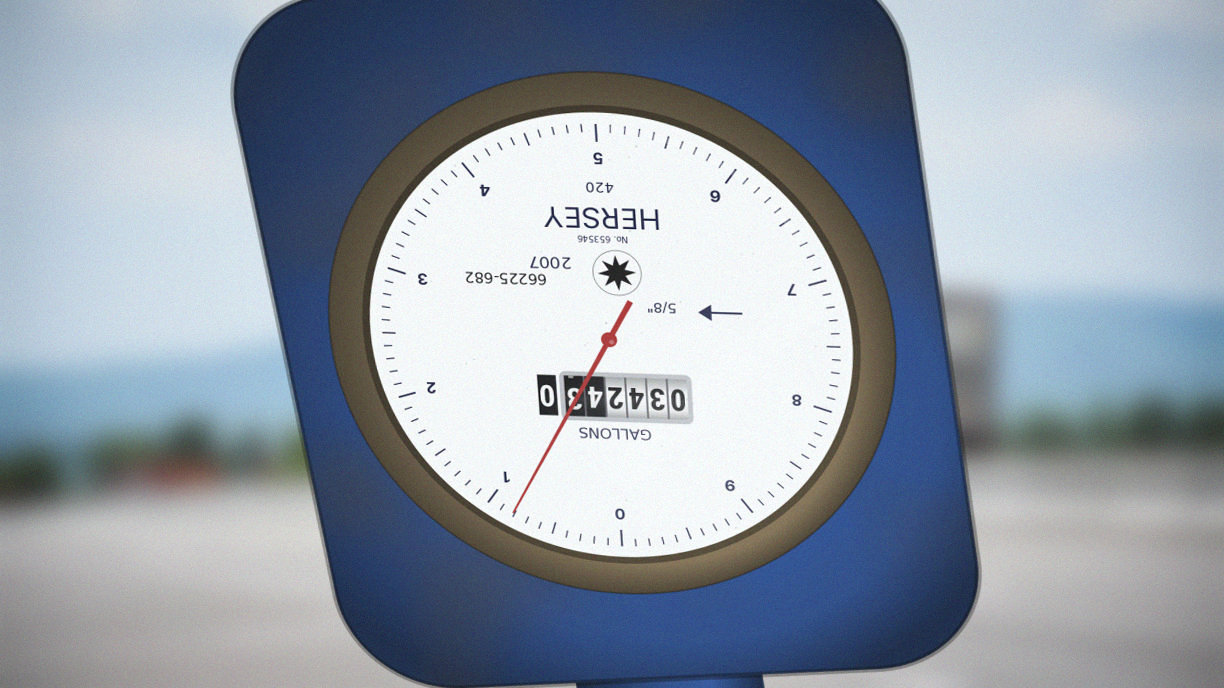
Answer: 342430.8 gal
